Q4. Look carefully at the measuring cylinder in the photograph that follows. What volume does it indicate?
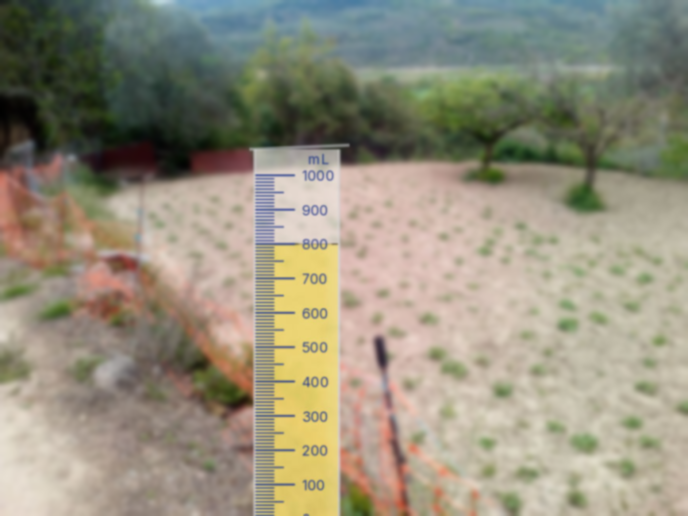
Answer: 800 mL
